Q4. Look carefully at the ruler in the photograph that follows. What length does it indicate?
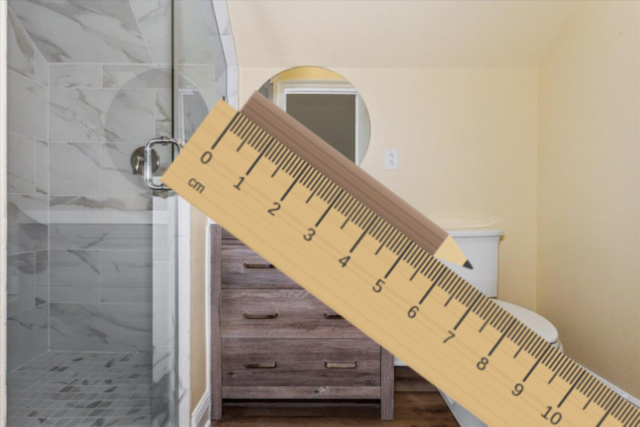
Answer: 6.5 cm
